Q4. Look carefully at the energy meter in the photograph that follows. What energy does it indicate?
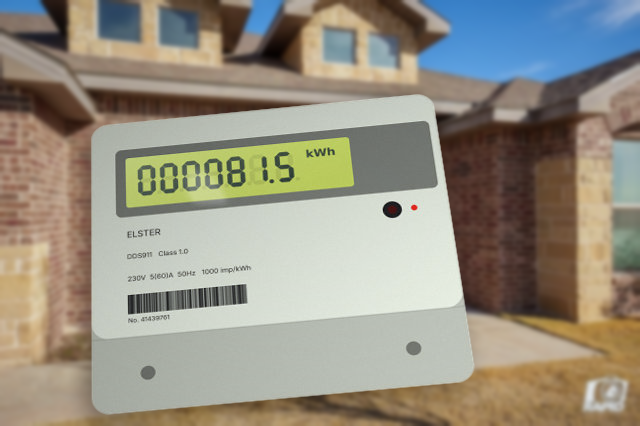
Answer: 81.5 kWh
